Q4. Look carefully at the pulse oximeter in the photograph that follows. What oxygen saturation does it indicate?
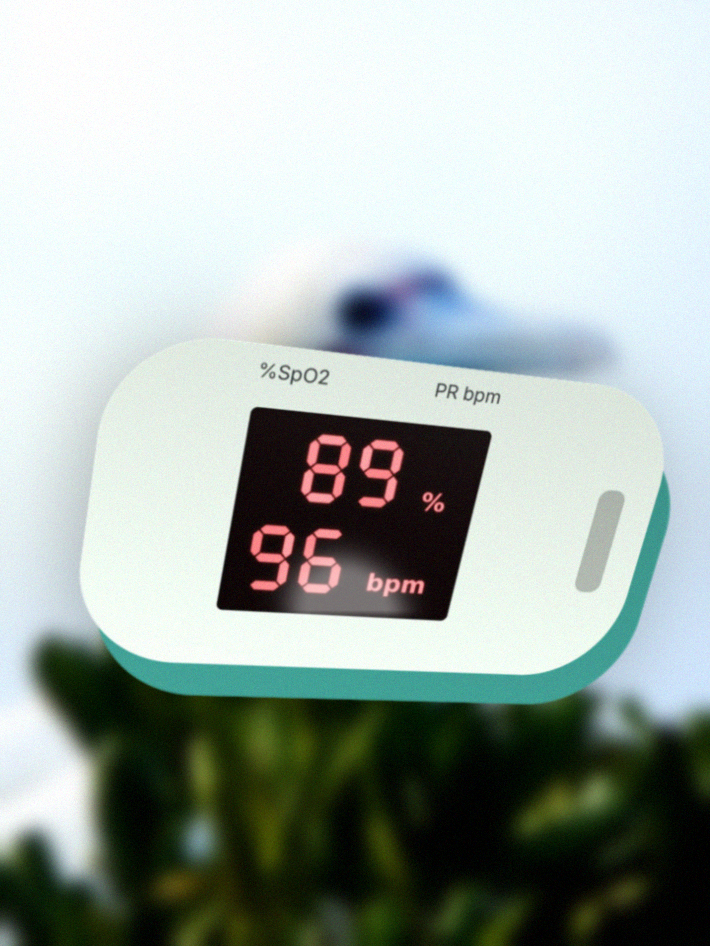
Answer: 89 %
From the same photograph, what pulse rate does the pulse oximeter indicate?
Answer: 96 bpm
